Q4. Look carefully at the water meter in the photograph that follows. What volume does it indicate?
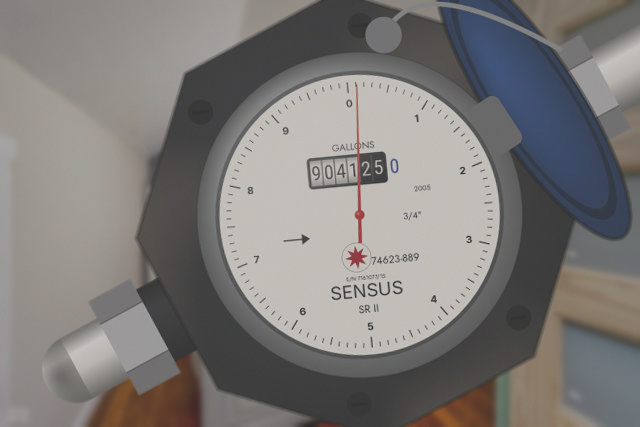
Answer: 9041250.1 gal
